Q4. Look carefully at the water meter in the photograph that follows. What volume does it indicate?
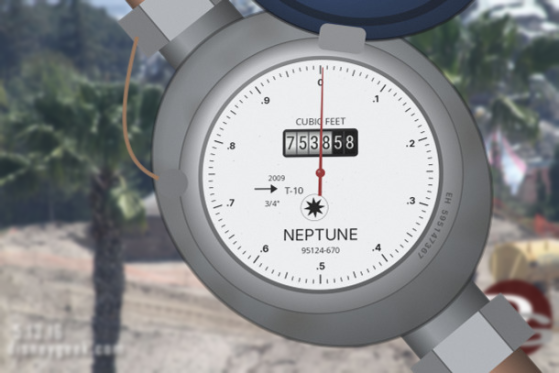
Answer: 753858.00 ft³
